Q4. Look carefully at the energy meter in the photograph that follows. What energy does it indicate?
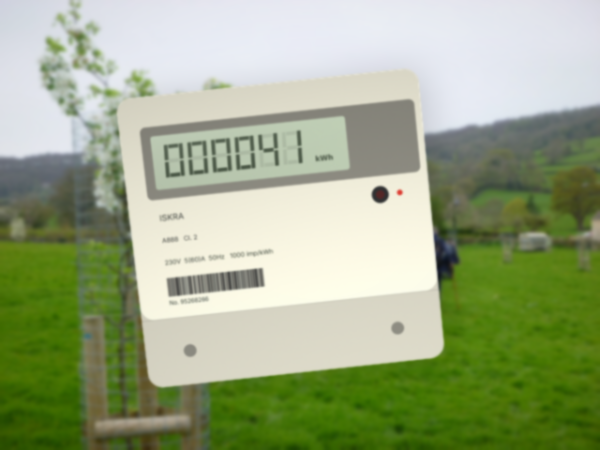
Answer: 41 kWh
